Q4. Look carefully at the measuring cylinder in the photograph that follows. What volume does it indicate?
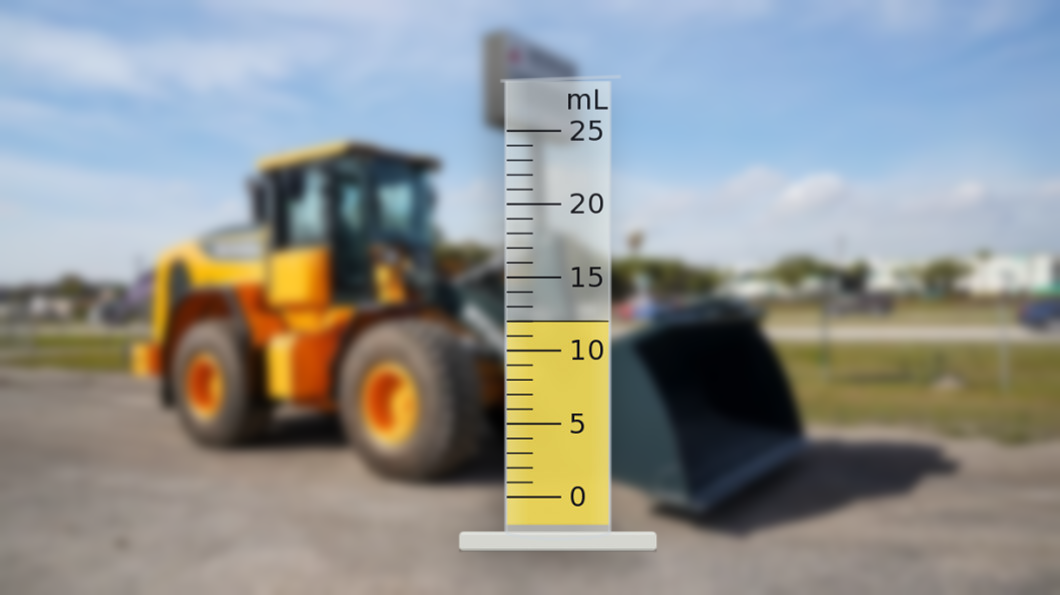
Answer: 12 mL
